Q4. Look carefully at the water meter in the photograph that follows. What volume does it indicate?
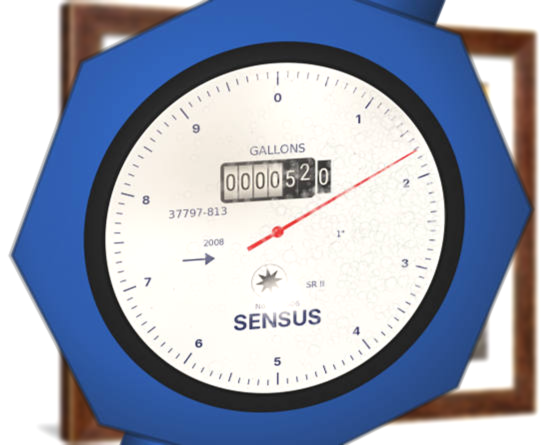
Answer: 521.7 gal
